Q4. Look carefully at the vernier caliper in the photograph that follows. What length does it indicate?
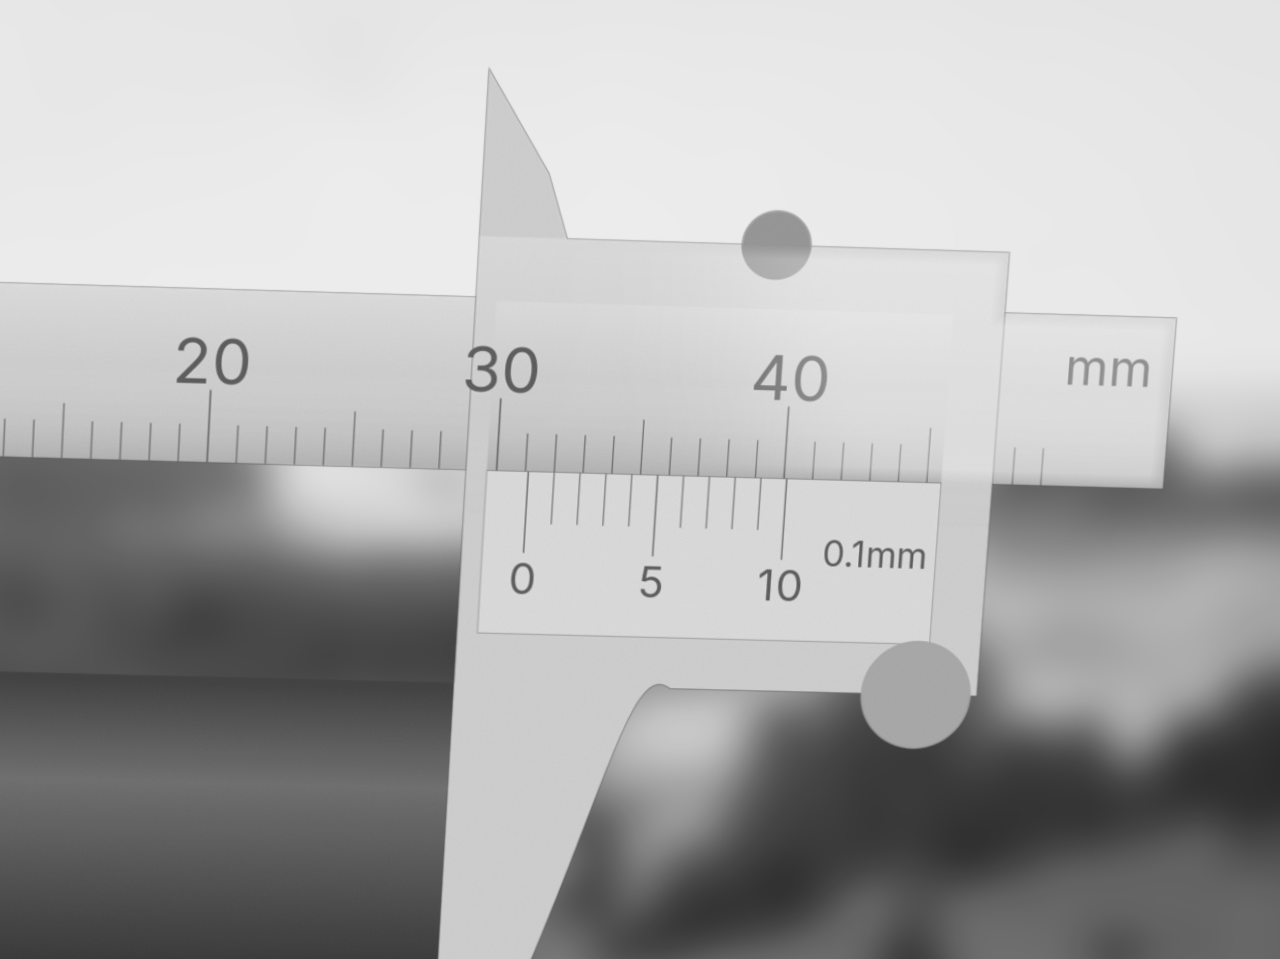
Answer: 31.1 mm
